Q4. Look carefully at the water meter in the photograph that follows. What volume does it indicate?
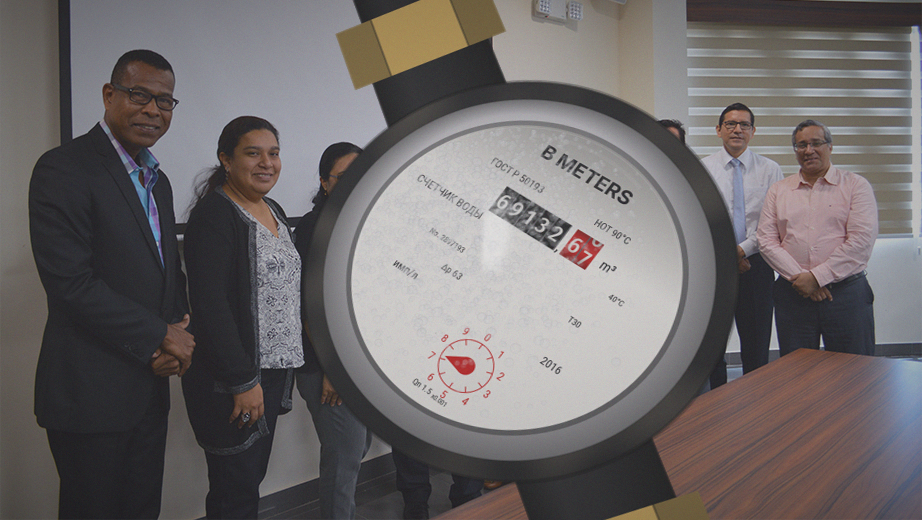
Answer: 69132.667 m³
